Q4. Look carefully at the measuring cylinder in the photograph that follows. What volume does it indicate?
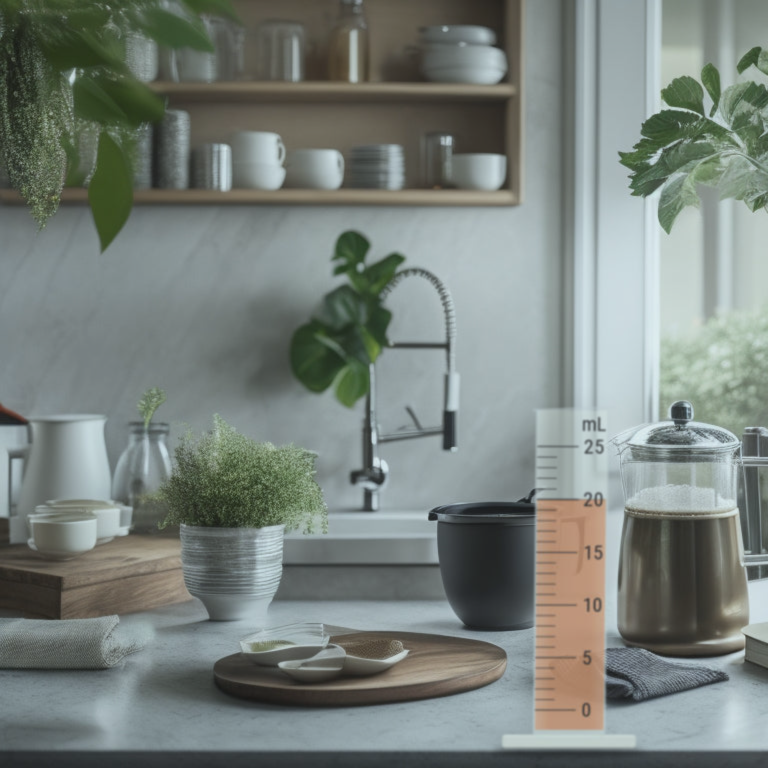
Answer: 20 mL
